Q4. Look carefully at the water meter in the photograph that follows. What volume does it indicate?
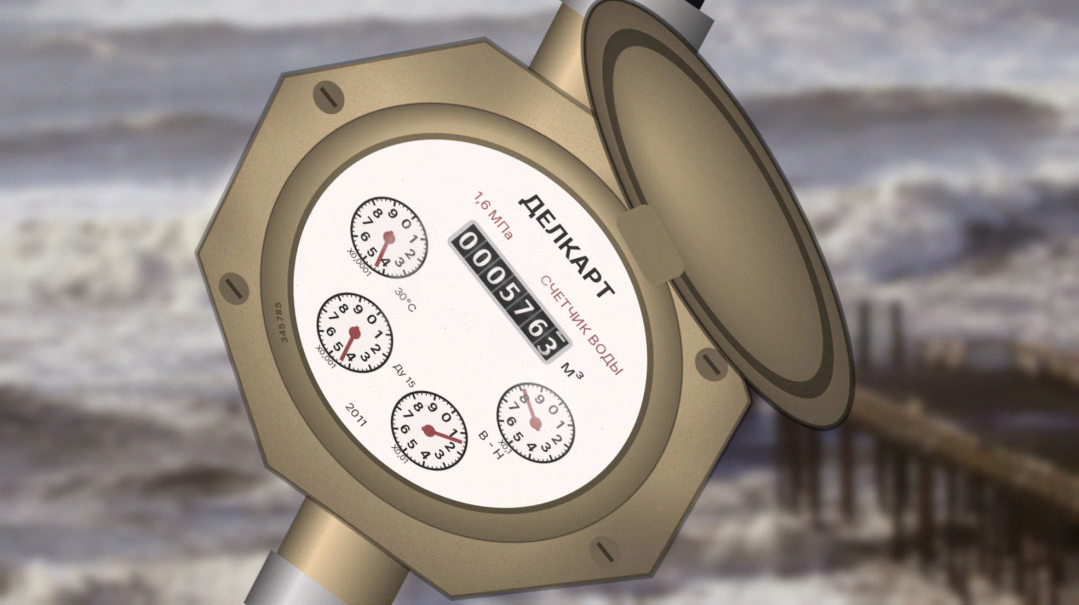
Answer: 5762.8144 m³
